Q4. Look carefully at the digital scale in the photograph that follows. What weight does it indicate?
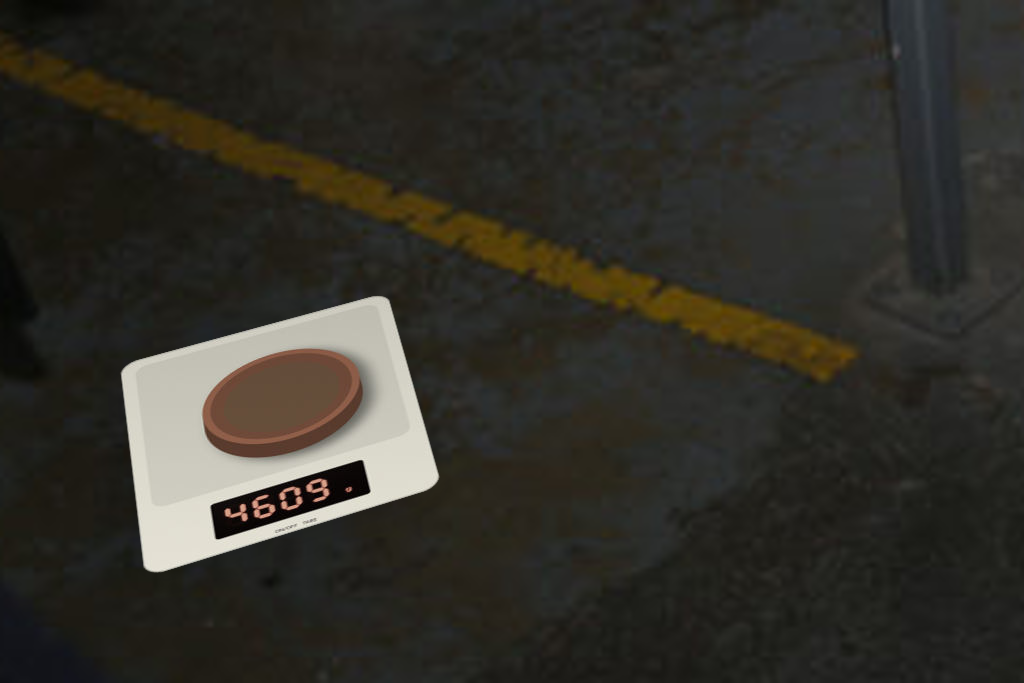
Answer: 4609 g
